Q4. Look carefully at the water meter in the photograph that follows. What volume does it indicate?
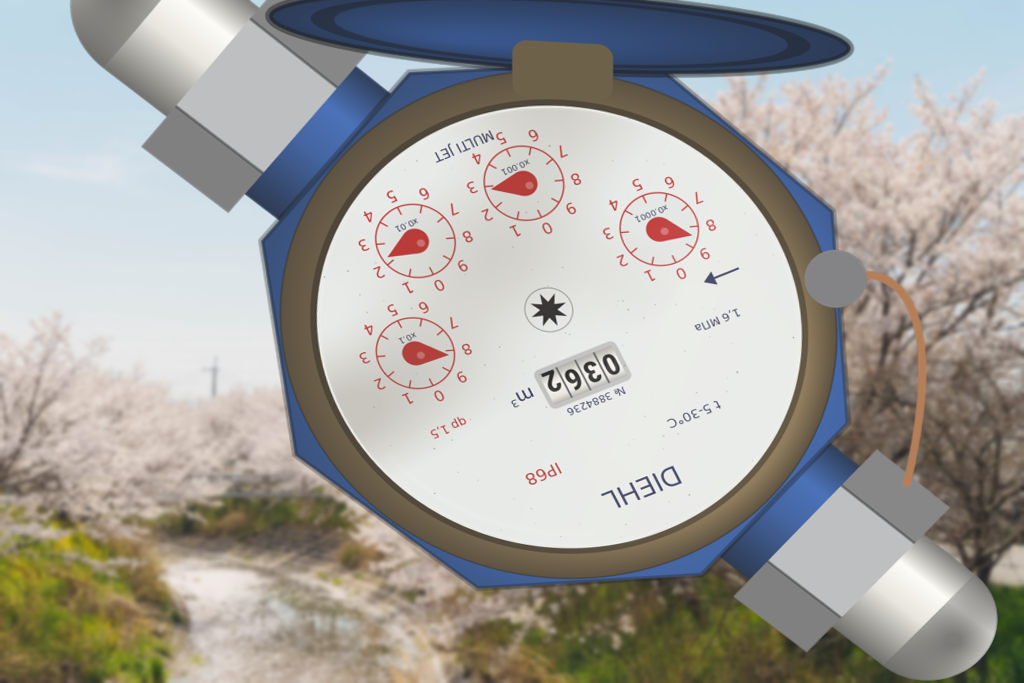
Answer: 361.8228 m³
